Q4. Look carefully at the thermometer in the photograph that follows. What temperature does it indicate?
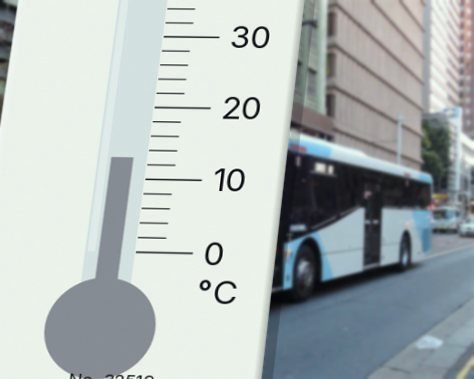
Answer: 13 °C
